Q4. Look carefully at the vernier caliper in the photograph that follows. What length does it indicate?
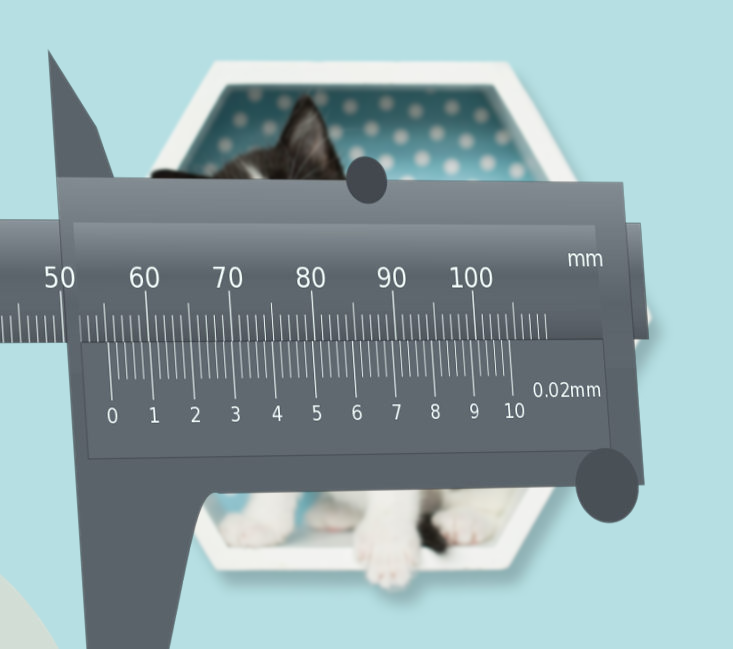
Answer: 55.2 mm
